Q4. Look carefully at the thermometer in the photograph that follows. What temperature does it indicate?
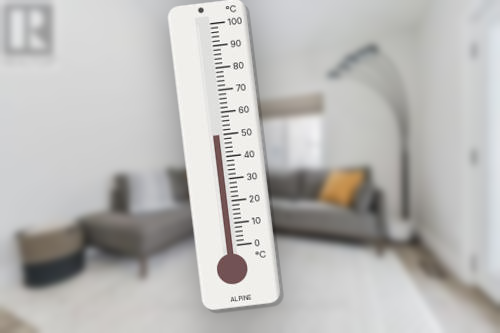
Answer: 50 °C
